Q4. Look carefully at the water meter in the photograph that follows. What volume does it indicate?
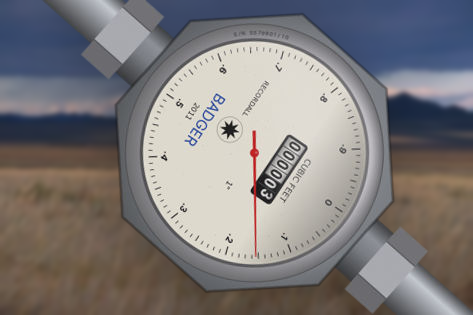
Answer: 3.15 ft³
